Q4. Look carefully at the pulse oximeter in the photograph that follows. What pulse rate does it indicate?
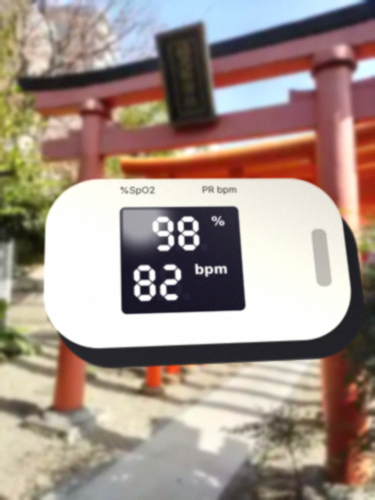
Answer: 82 bpm
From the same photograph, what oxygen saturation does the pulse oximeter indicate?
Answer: 98 %
